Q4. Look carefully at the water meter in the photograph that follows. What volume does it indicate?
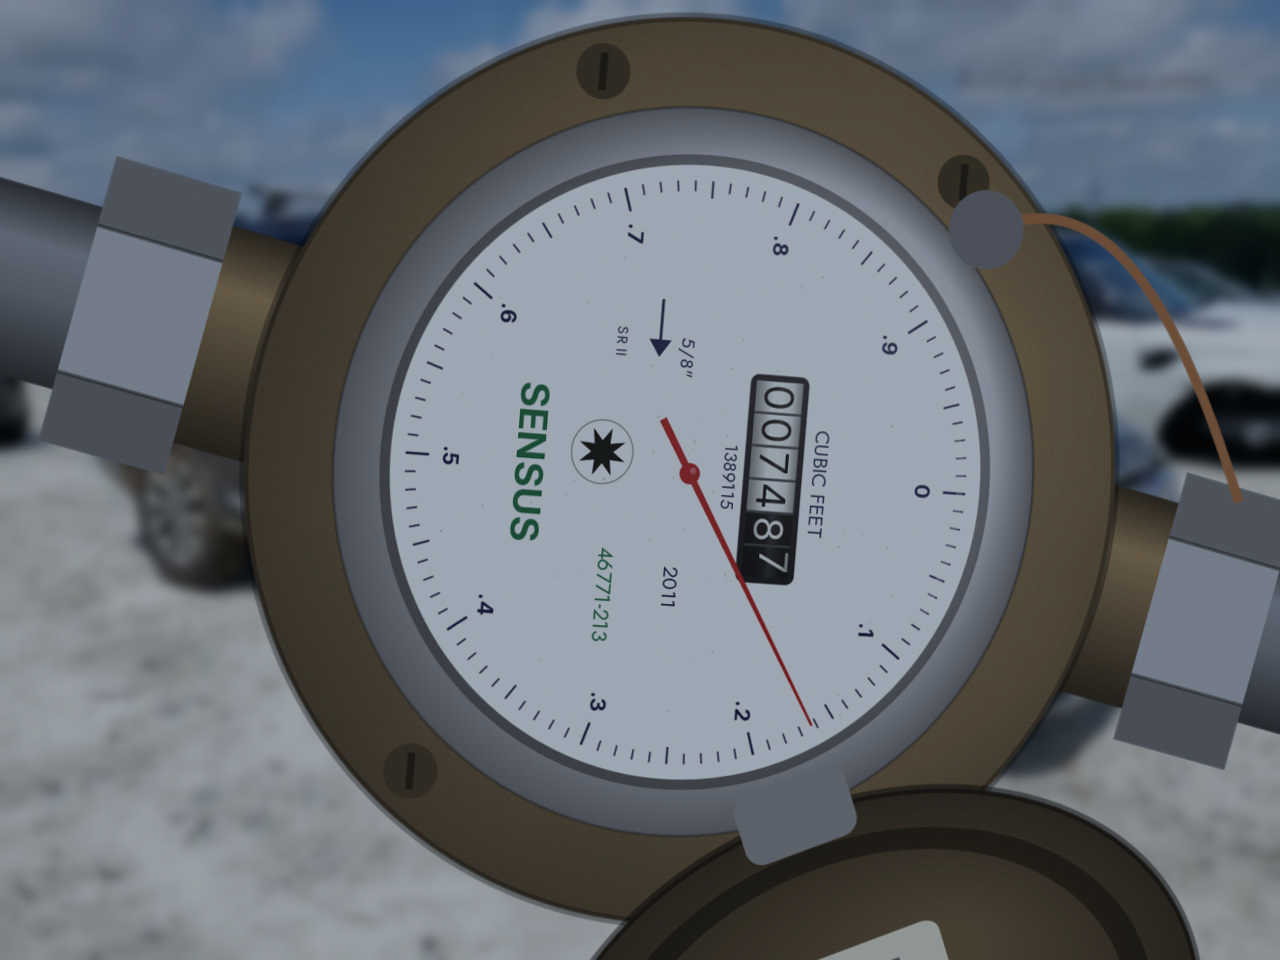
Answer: 7487.16 ft³
